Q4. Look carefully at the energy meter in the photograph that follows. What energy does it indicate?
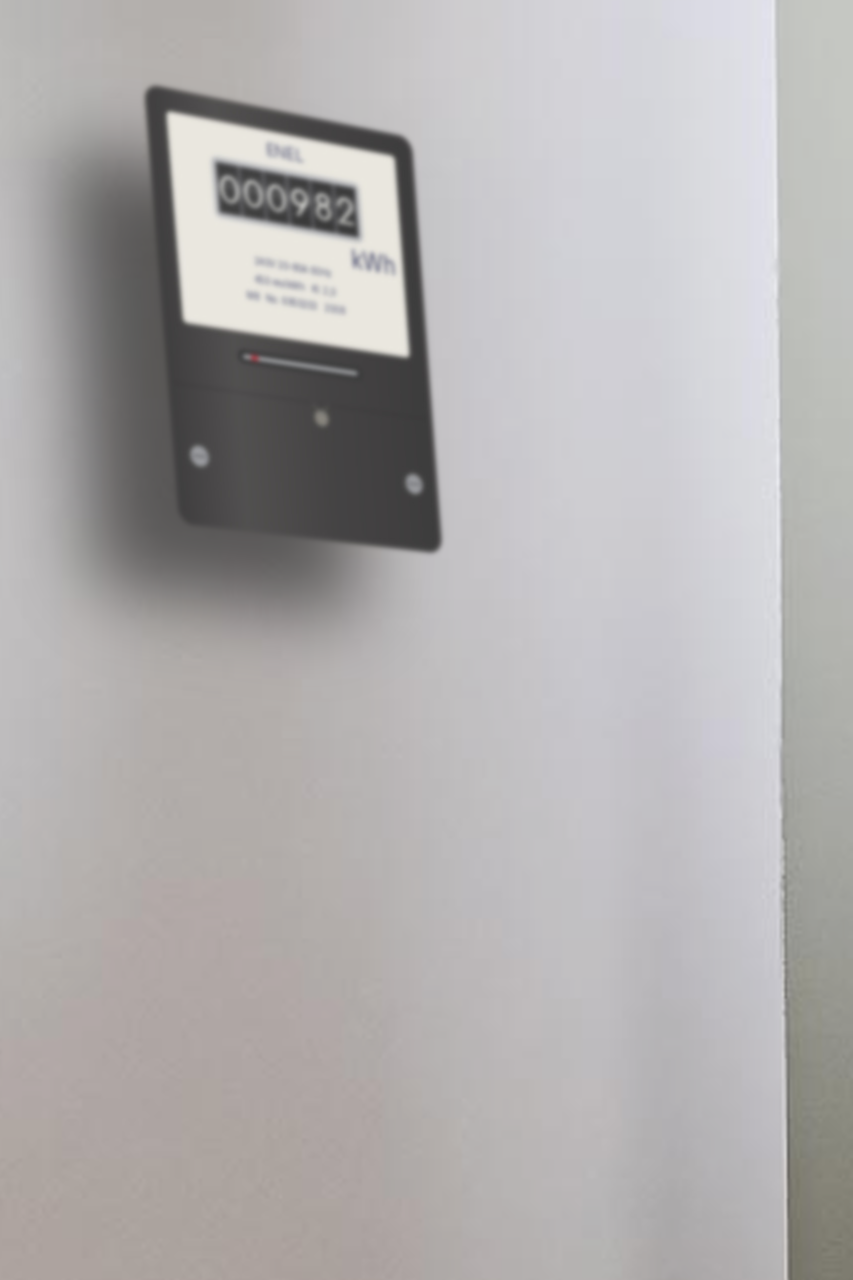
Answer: 982 kWh
